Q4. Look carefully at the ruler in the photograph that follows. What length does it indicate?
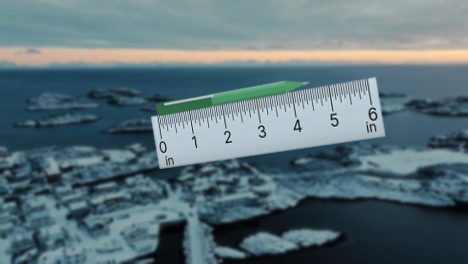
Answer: 4.5 in
